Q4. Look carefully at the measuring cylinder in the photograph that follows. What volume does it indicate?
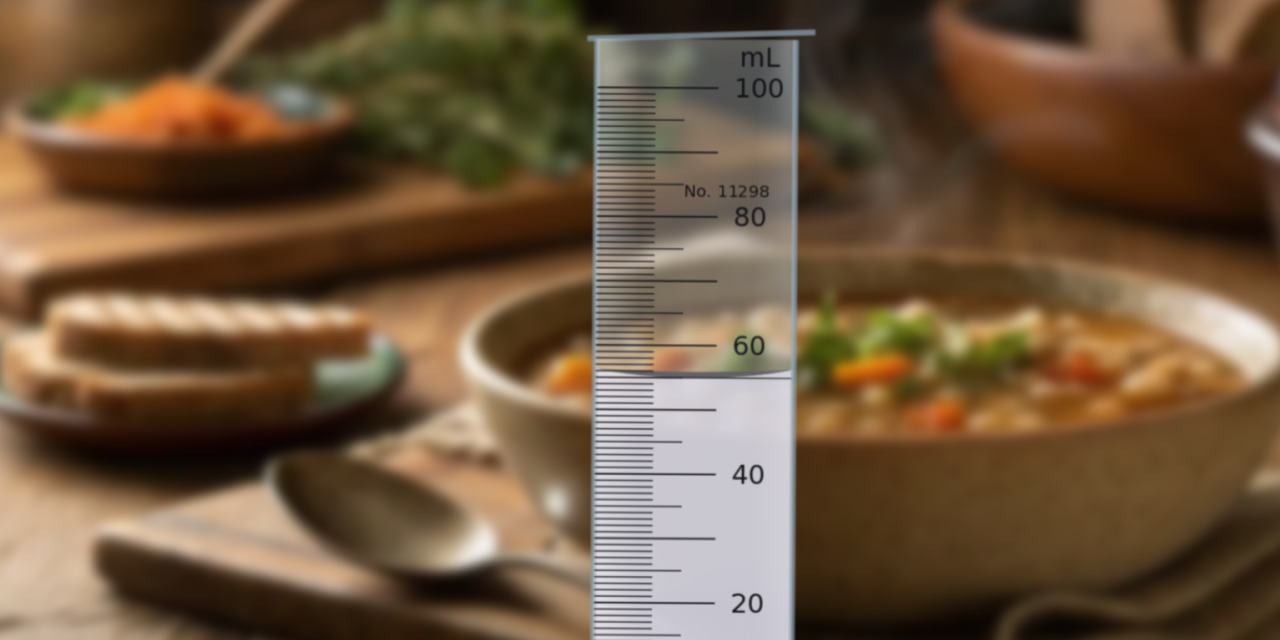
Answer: 55 mL
